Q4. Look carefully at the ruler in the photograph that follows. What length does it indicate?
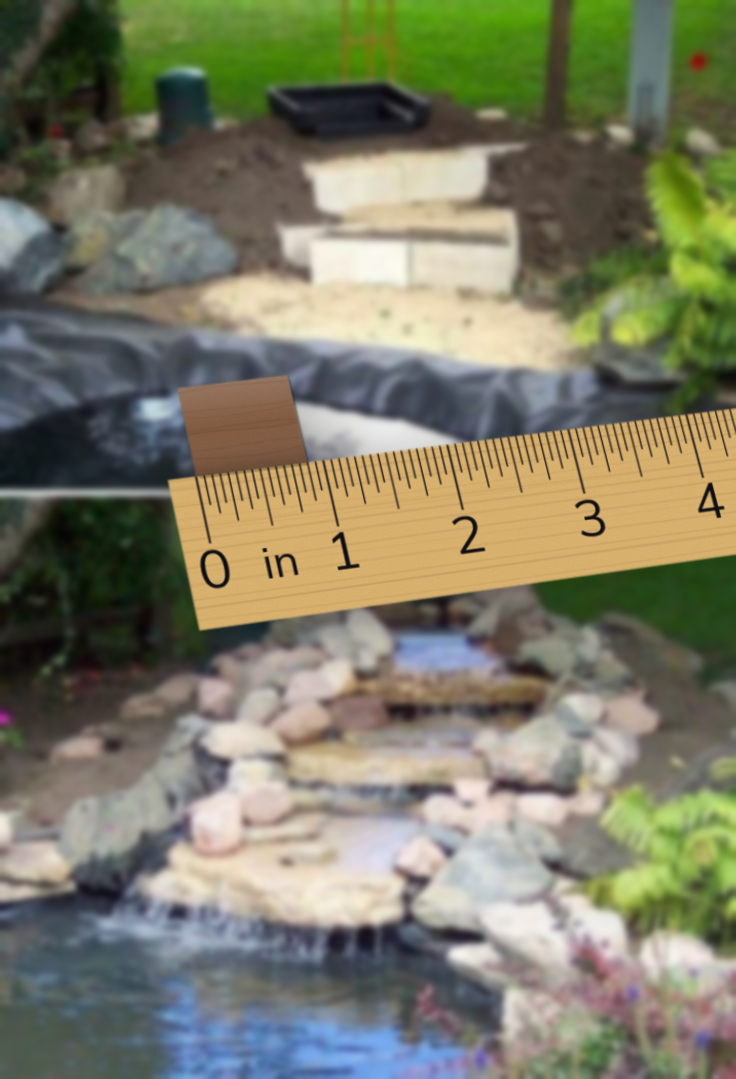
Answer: 0.875 in
